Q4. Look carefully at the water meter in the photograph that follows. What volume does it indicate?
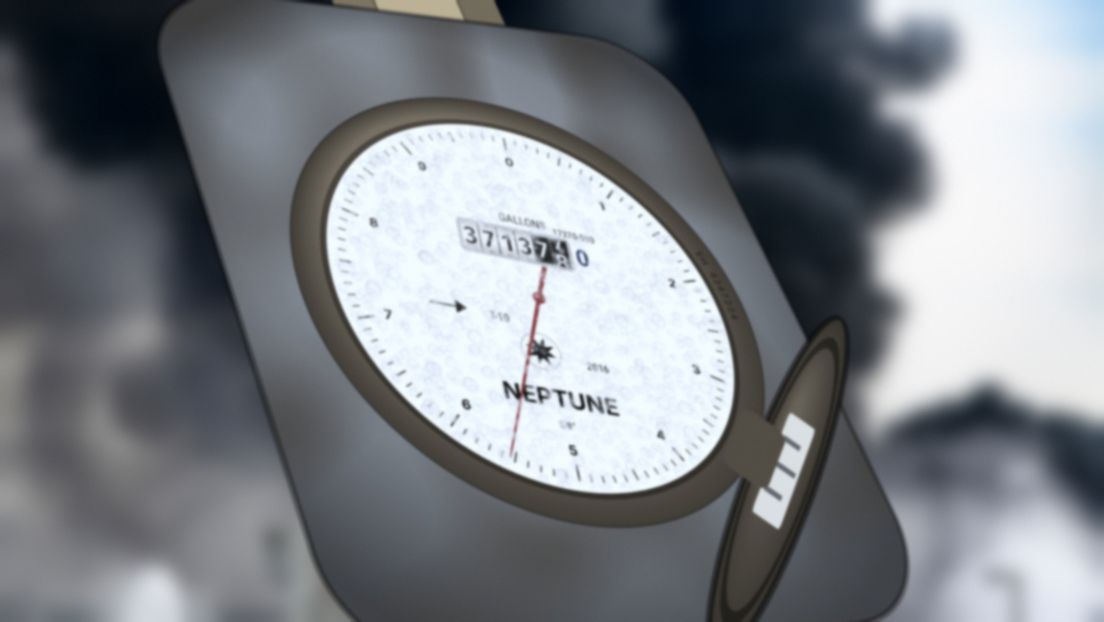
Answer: 3713775.5 gal
